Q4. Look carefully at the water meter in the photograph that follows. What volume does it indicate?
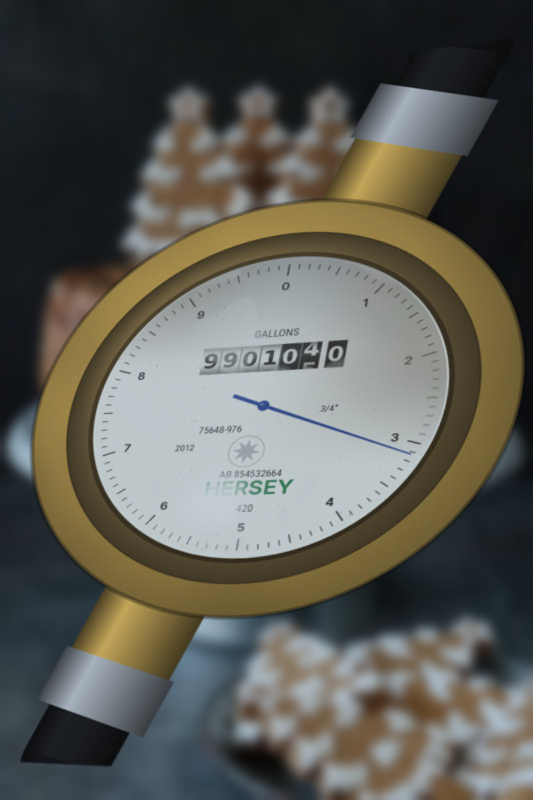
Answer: 9901043.1 gal
